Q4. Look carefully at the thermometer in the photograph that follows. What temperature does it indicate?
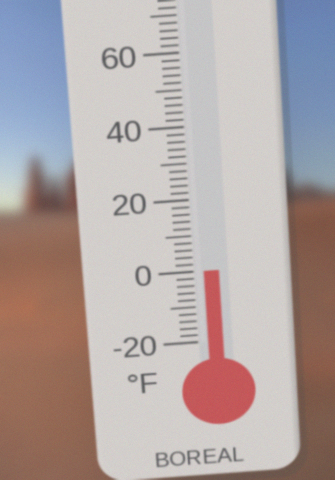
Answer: 0 °F
